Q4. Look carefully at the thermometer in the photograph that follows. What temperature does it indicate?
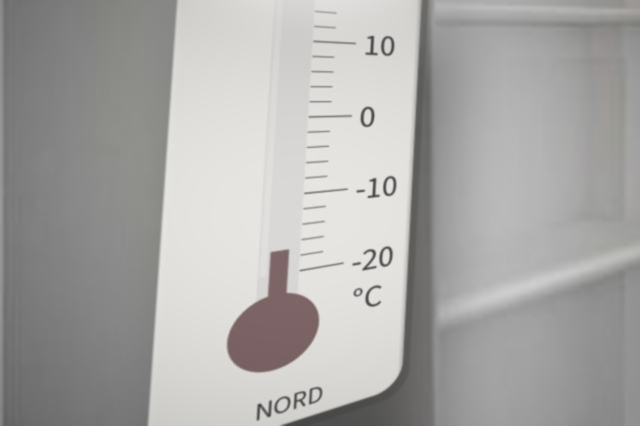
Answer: -17 °C
